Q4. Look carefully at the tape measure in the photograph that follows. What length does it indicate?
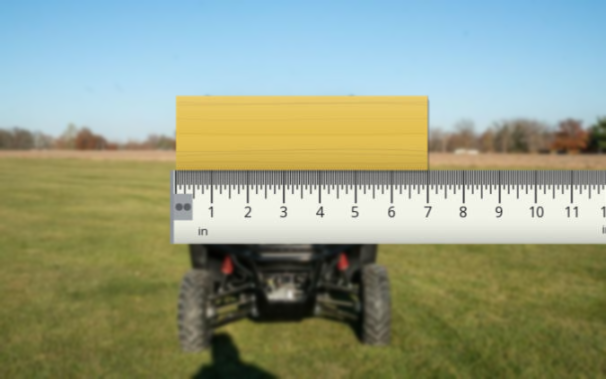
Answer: 7 in
